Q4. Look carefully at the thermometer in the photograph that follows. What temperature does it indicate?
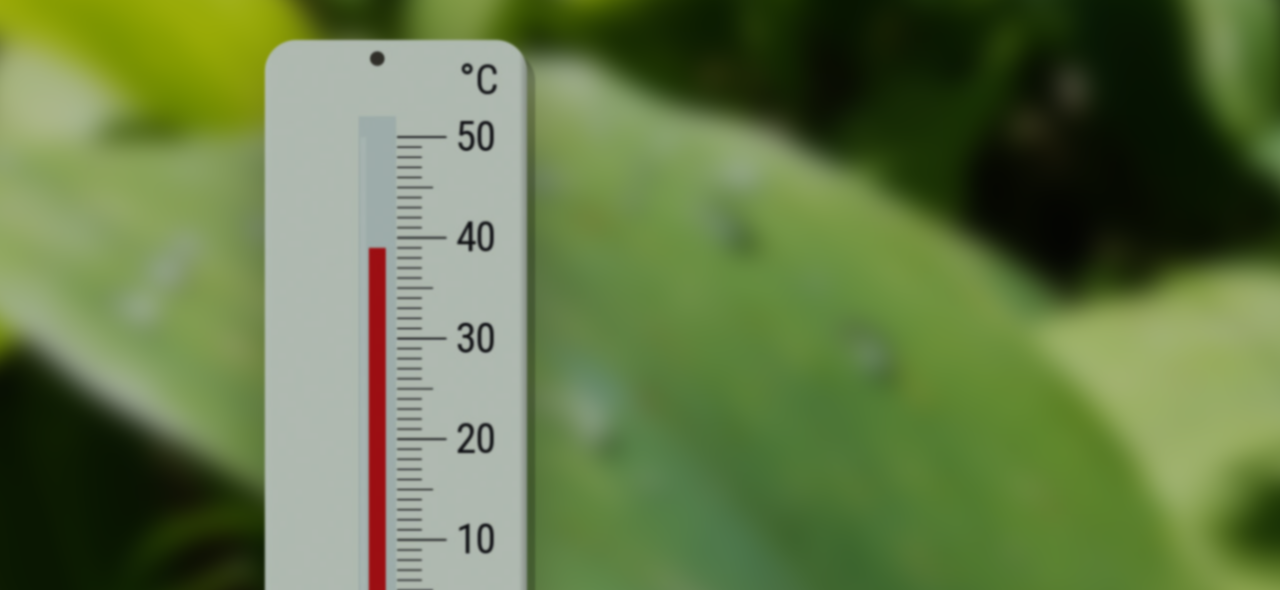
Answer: 39 °C
